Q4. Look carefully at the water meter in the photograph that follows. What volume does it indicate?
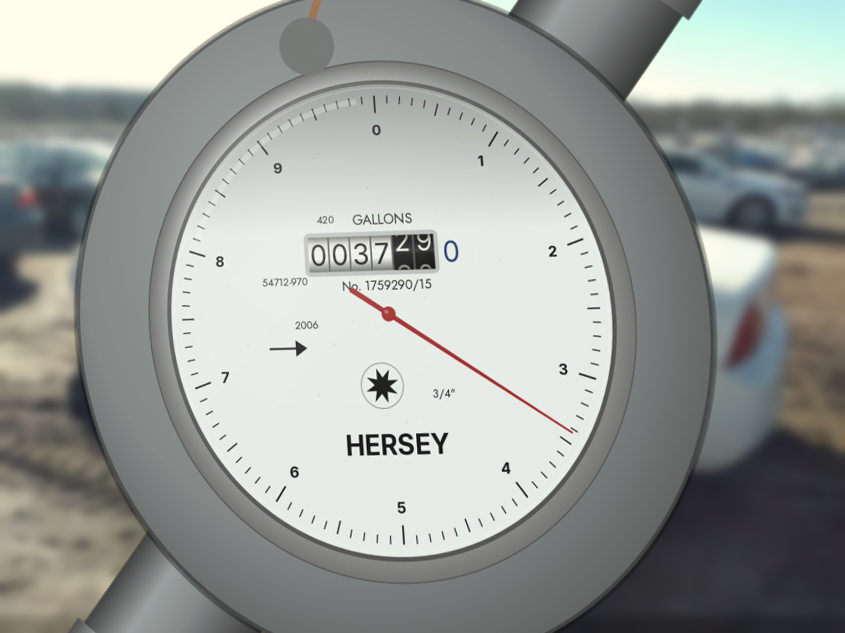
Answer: 37293.4 gal
